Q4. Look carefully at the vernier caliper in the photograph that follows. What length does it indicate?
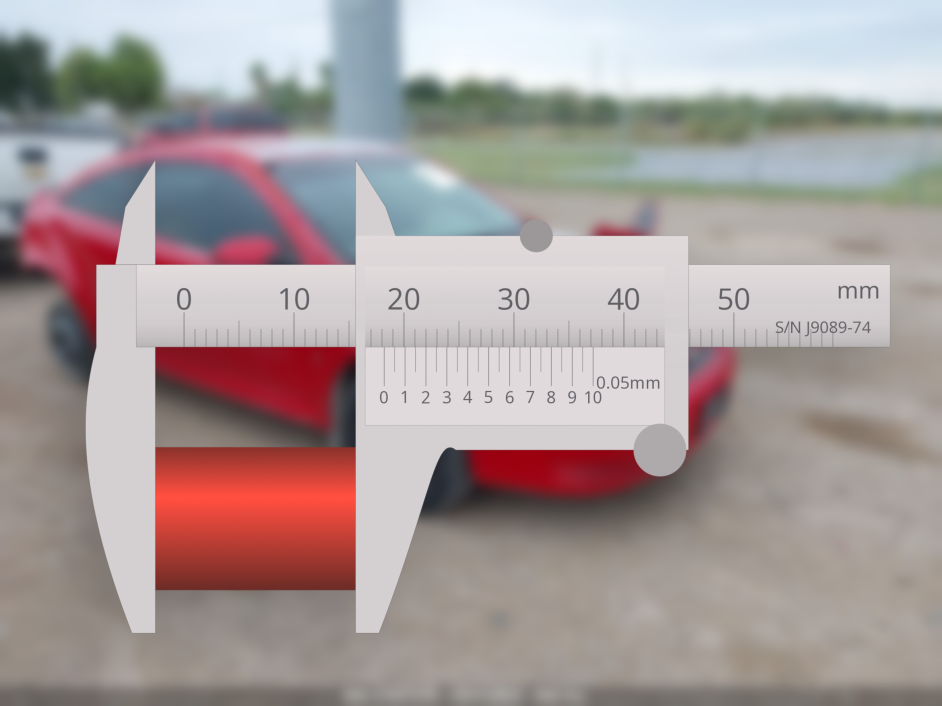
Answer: 18.2 mm
